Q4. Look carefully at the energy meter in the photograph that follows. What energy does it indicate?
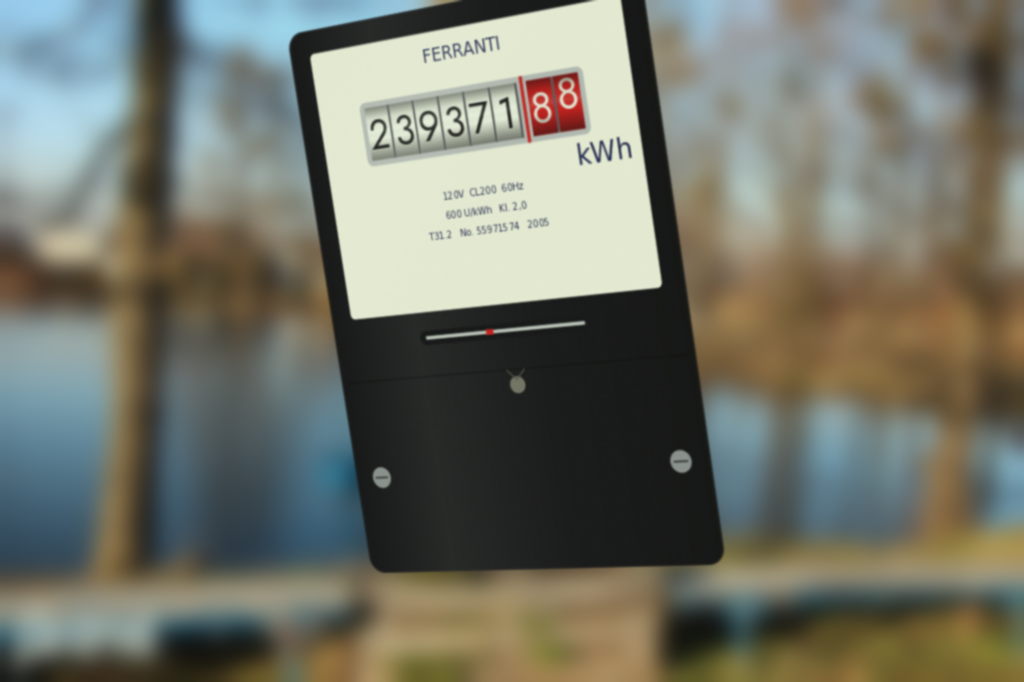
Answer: 239371.88 kWh
